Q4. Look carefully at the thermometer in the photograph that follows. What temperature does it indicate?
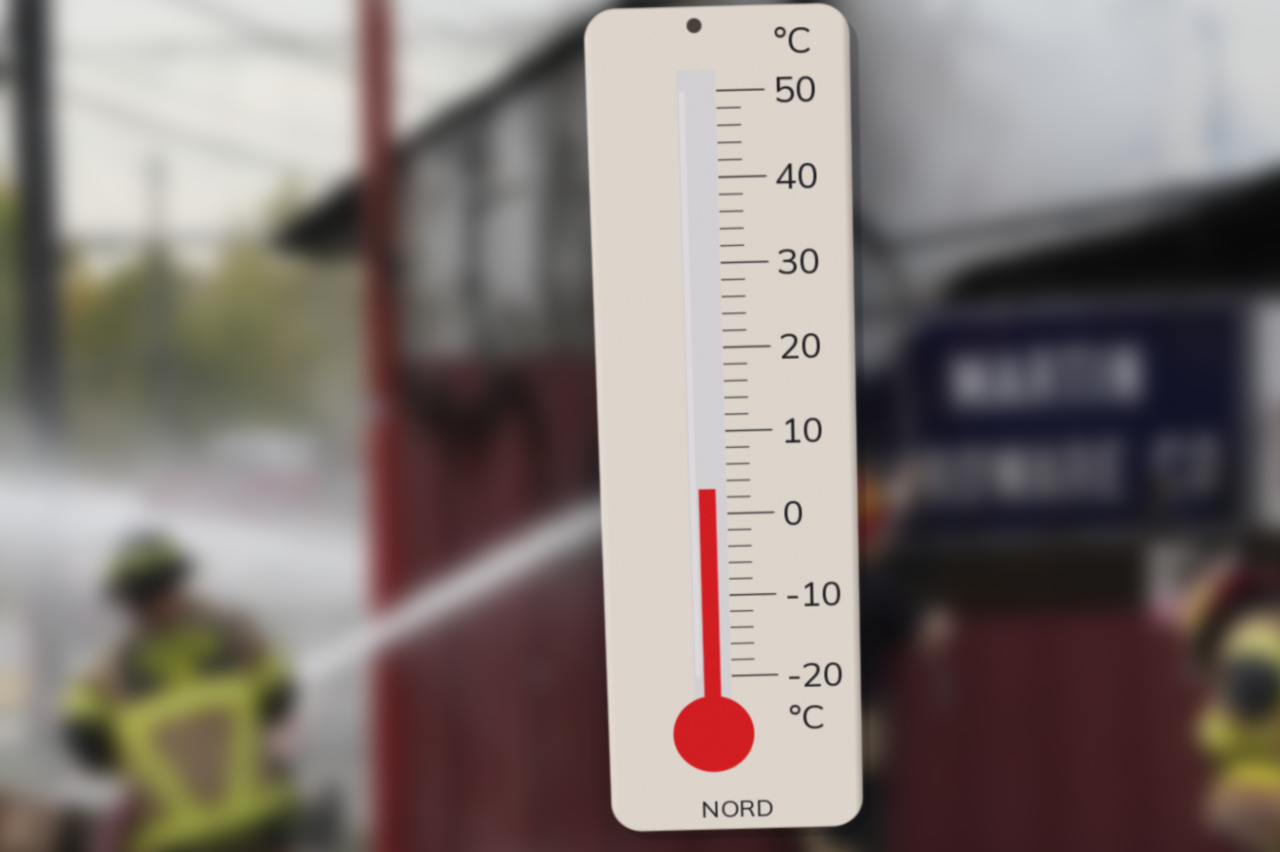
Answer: 3 °C
